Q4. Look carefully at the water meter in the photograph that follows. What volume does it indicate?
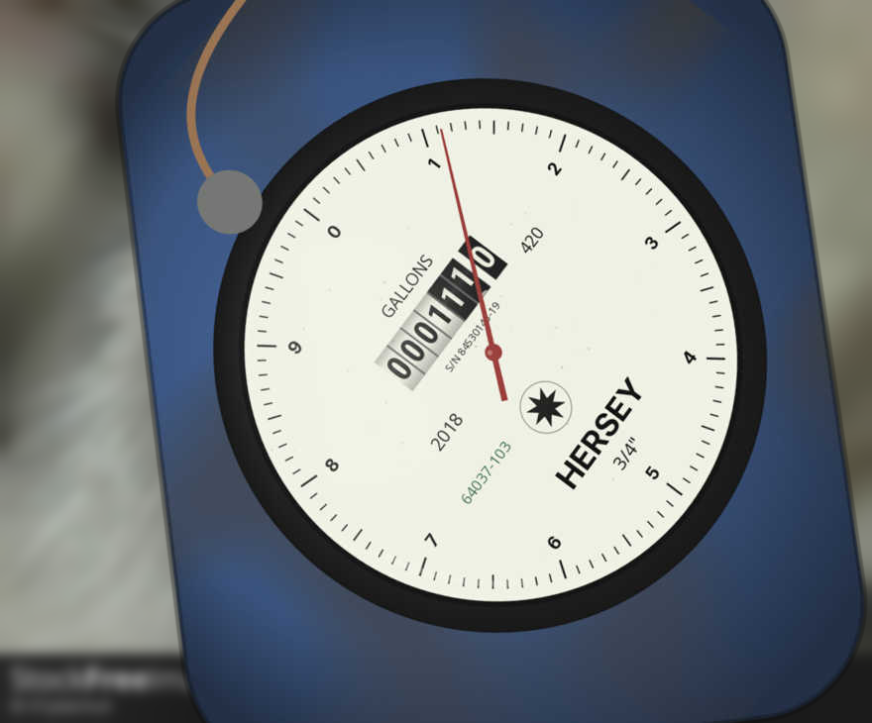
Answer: 1111.1 gal
